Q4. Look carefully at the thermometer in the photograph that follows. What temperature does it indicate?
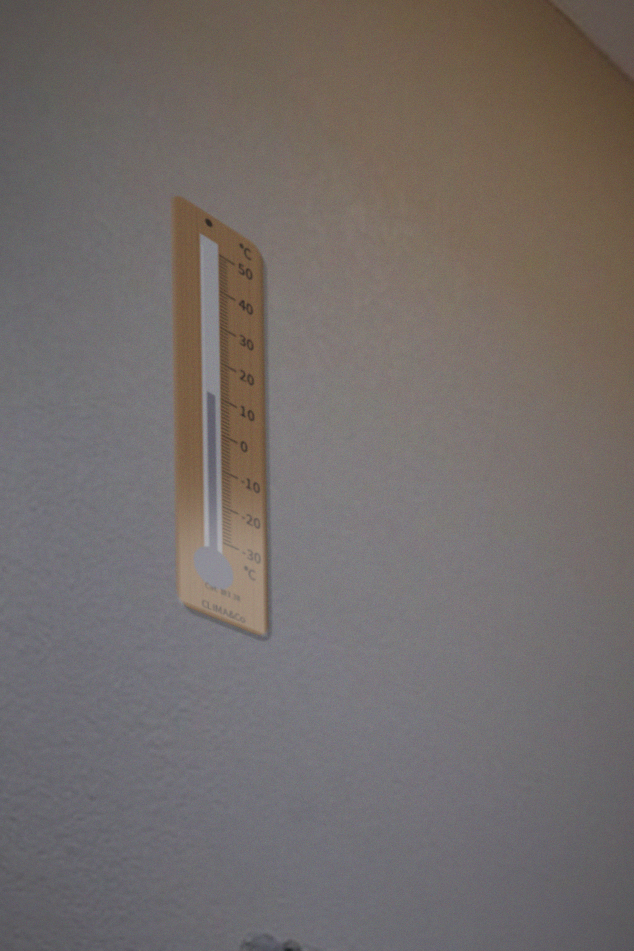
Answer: 10 °C
